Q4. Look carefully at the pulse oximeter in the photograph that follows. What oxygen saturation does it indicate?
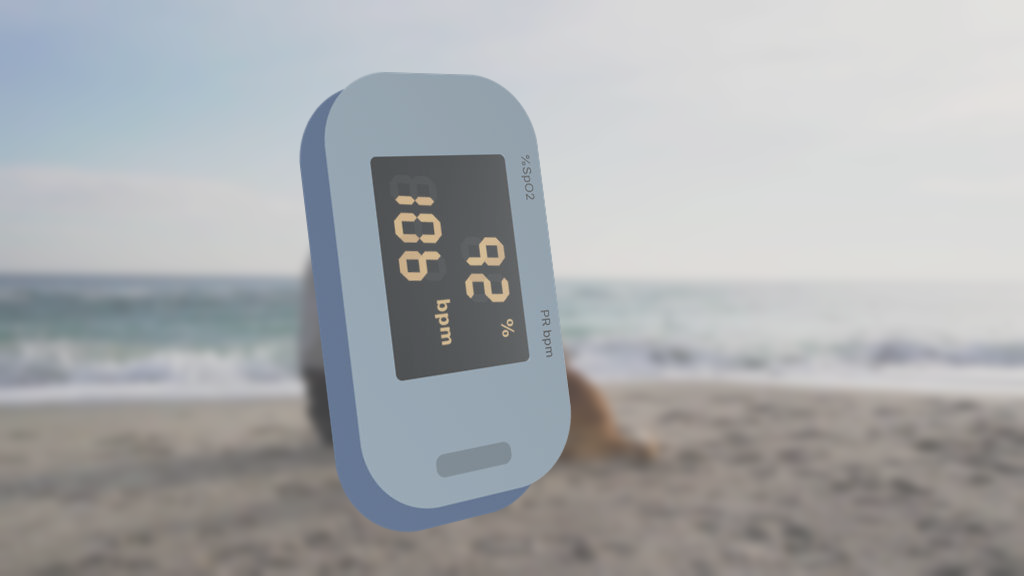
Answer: 92 %
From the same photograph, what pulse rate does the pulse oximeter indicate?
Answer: 106 bpm
